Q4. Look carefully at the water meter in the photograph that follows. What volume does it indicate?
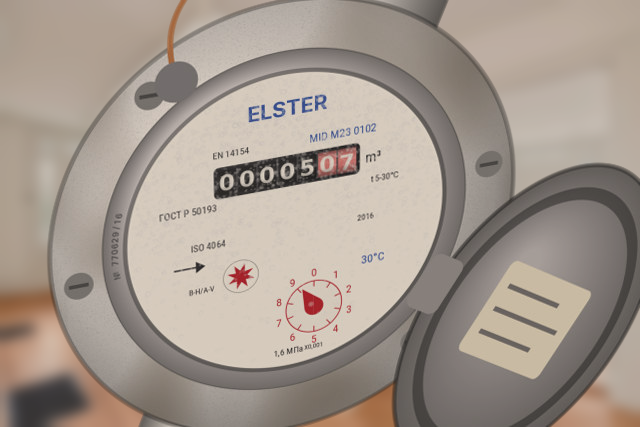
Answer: 5.069 m³
